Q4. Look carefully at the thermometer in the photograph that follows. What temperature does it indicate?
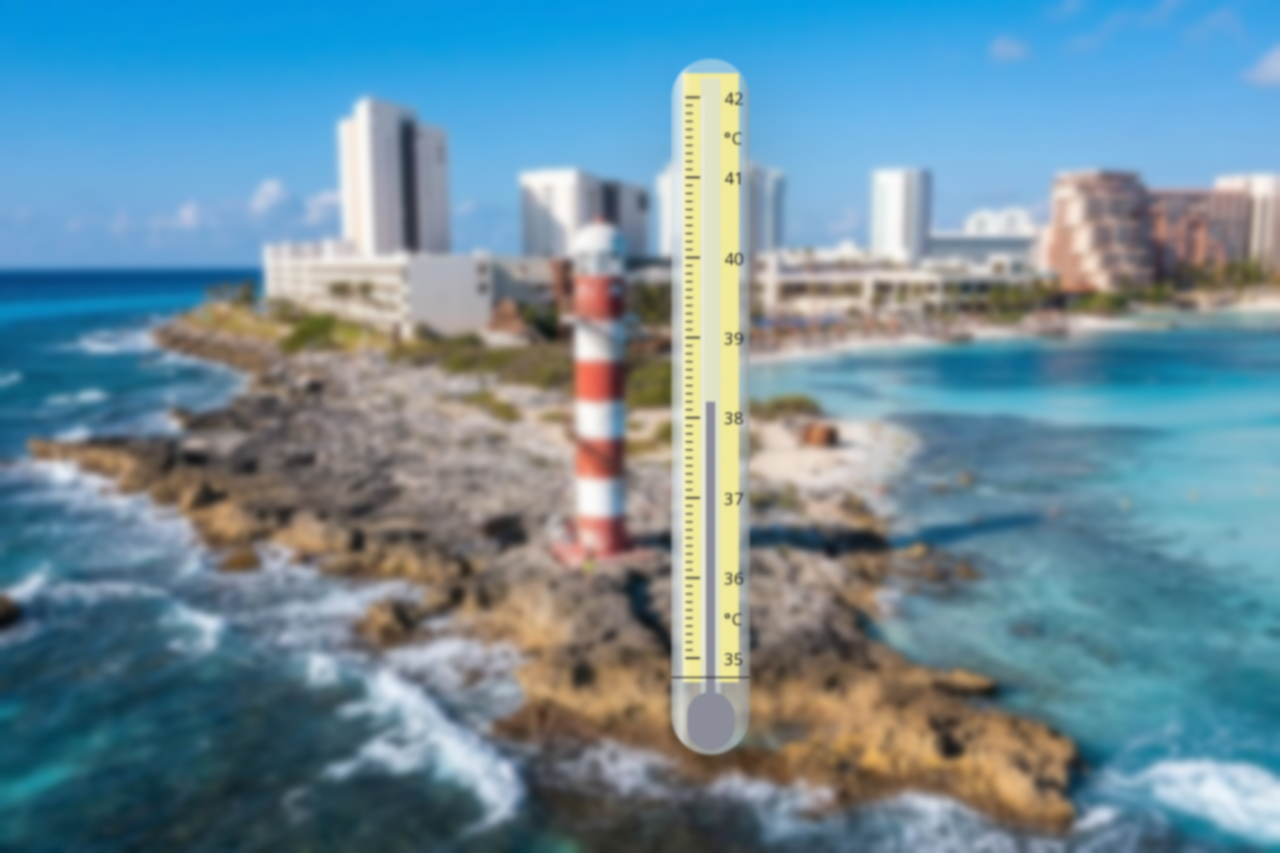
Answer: 38.2 °C
